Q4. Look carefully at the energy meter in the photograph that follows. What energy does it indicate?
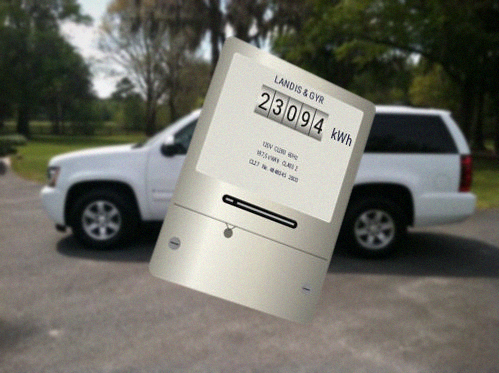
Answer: 23094 kWh
